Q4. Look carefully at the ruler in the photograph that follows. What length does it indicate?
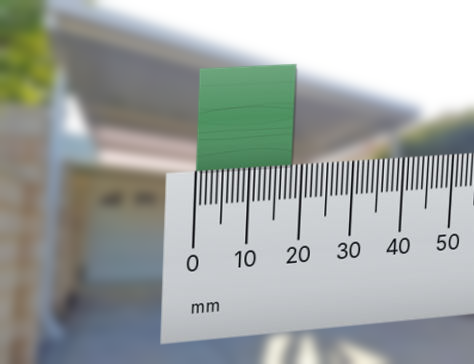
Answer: 18 mm
